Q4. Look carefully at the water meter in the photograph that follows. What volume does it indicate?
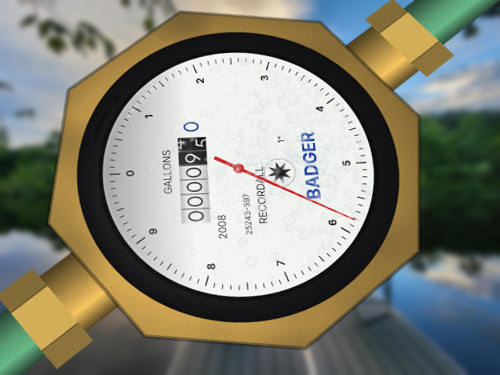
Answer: 945.8 gal
